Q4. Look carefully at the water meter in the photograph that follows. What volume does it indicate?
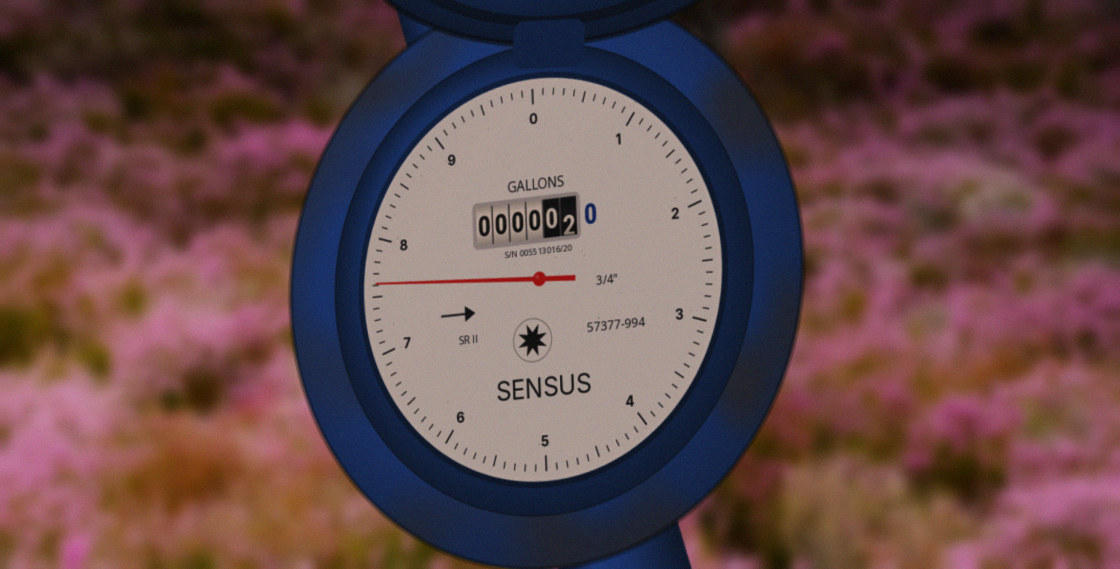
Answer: 17.6 gal
